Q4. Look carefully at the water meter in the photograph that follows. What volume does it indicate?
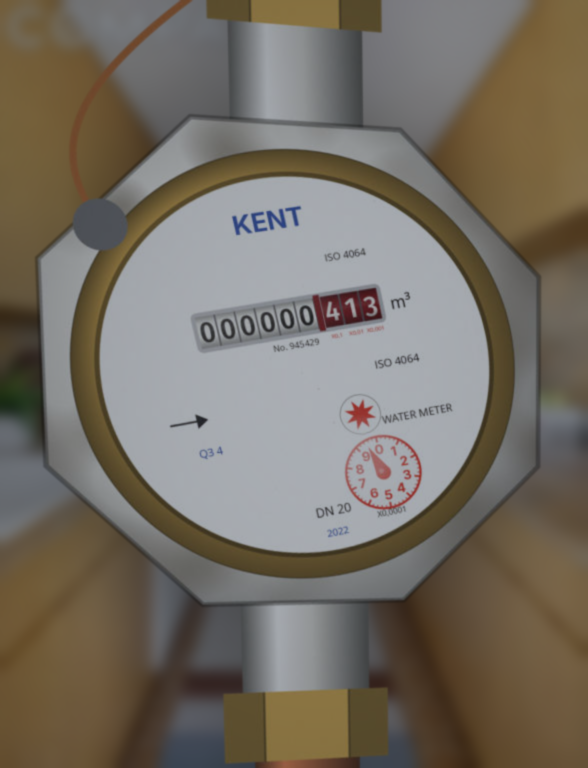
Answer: 0.4129 m³
